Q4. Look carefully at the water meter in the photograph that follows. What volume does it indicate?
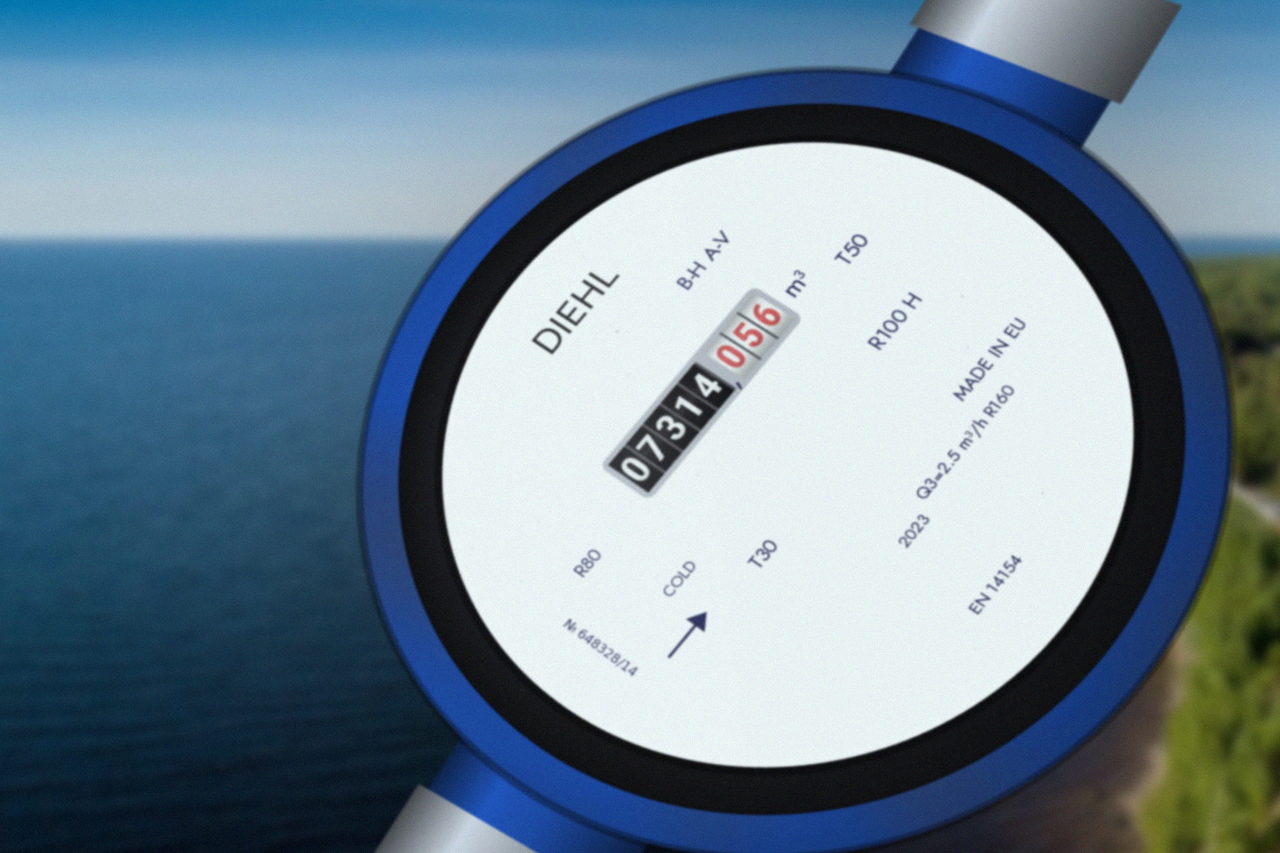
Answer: 7314.056 m³
